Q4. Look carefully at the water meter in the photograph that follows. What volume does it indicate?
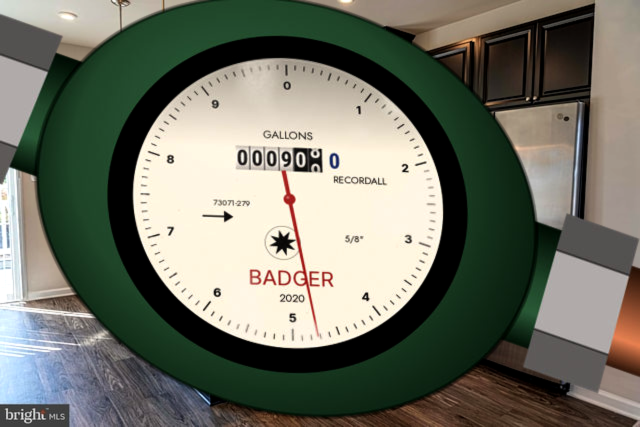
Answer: 9084.7 gal
